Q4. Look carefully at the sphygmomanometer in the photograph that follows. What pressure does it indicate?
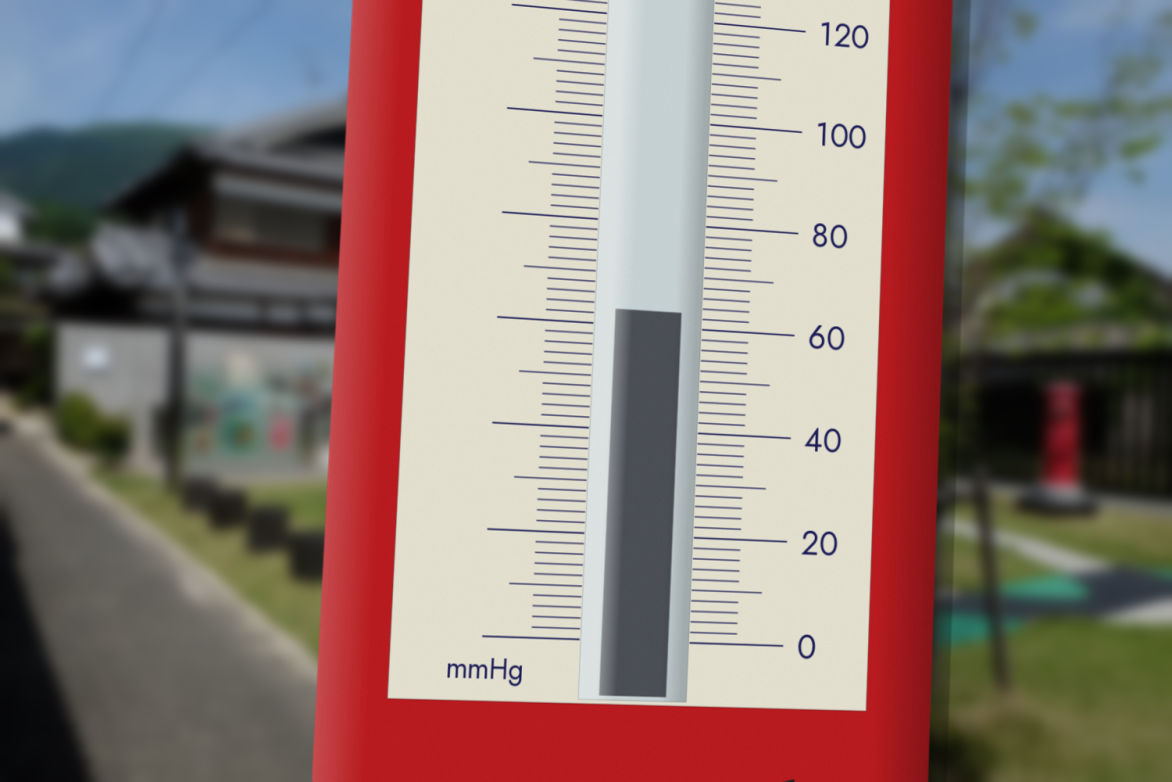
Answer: 63 mmHg
